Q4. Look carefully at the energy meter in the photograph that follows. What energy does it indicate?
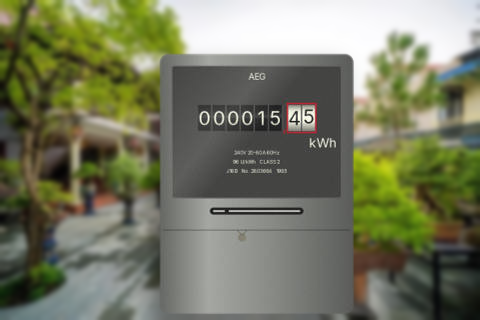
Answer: 15.45 kWh
